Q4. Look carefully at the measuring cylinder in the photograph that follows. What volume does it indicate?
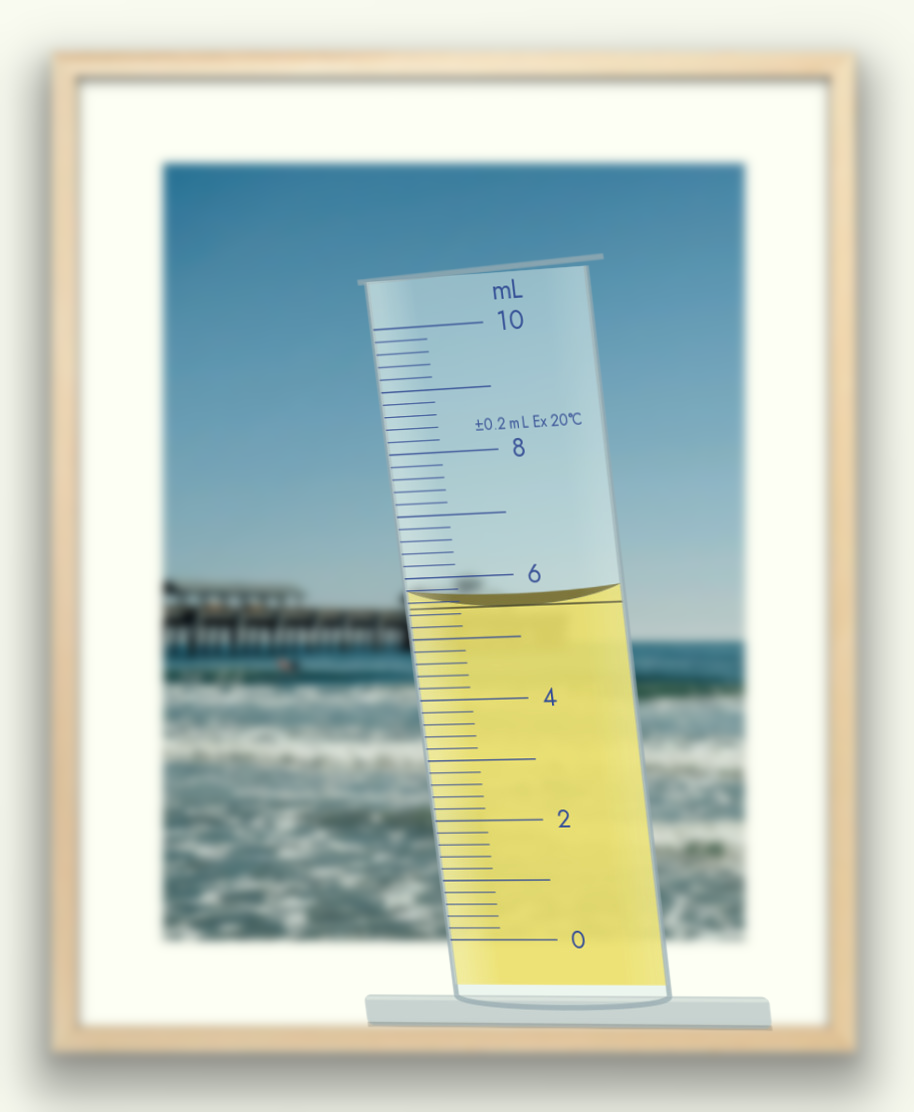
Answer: 5.5 mL
